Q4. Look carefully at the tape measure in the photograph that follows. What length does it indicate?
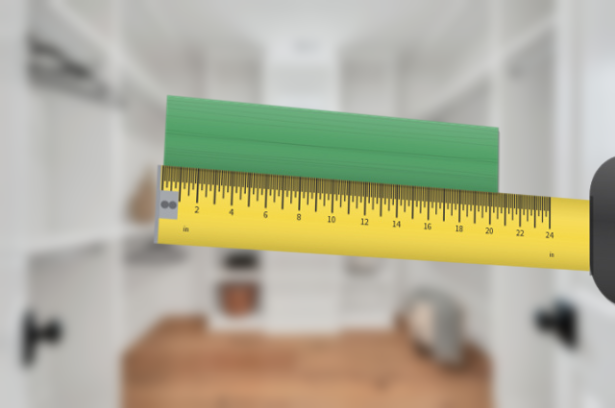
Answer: 20.5 in
